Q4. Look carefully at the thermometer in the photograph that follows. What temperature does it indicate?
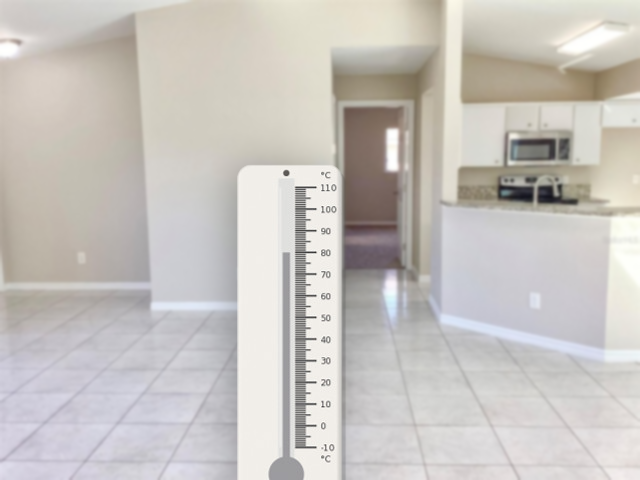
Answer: 80 °C
